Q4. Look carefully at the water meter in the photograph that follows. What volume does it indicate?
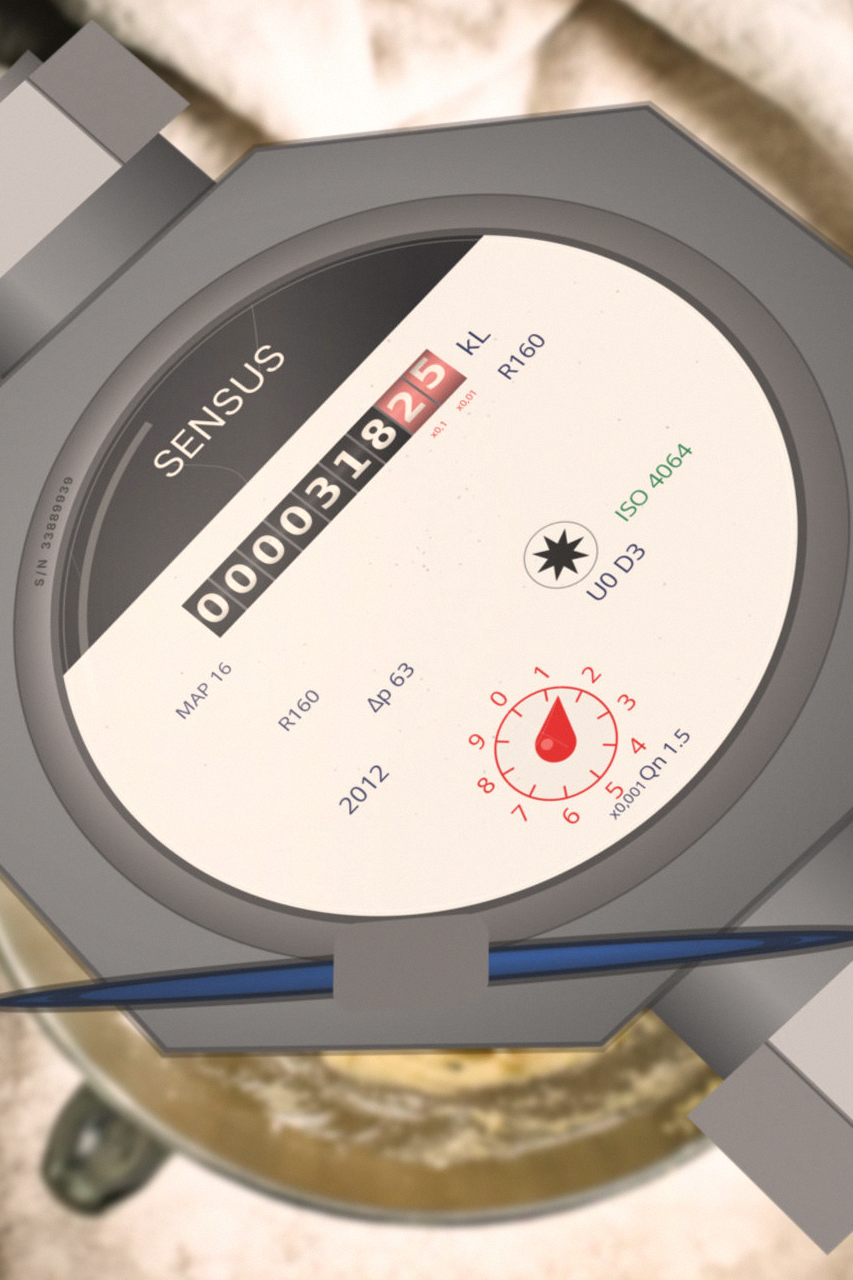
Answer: 318.251 kL
